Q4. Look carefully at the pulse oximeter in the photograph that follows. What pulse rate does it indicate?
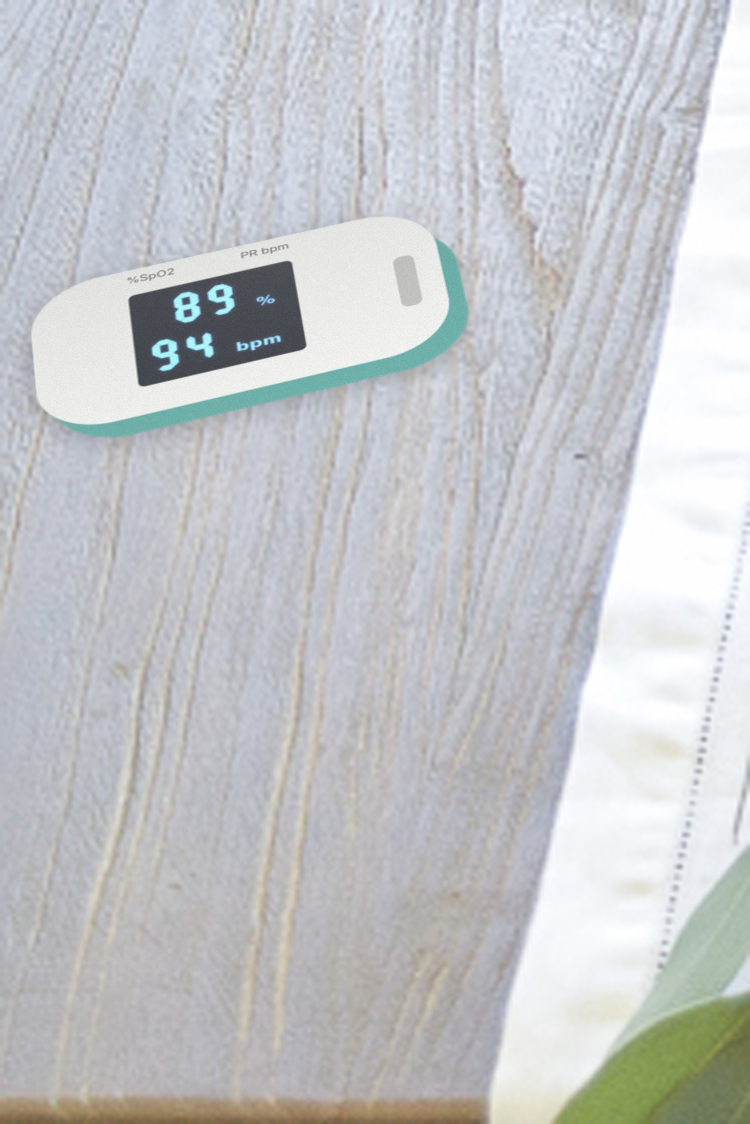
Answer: 94 bpm
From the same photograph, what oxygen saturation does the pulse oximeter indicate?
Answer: 89 %
